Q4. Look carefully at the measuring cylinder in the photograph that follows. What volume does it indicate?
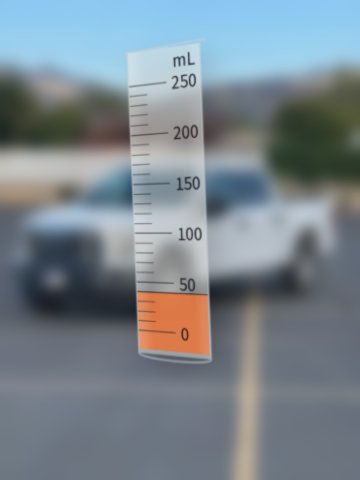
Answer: 40 mL
